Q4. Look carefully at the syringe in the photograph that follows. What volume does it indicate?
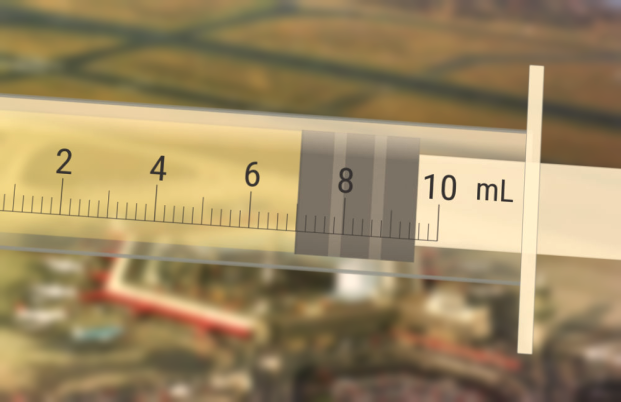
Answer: 7 mL
